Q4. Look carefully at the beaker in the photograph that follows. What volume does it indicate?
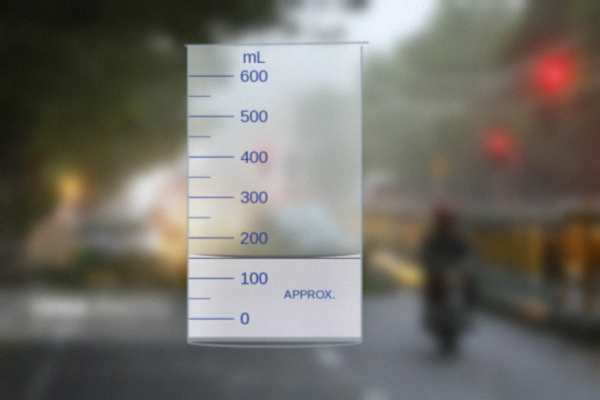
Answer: 150 mL
